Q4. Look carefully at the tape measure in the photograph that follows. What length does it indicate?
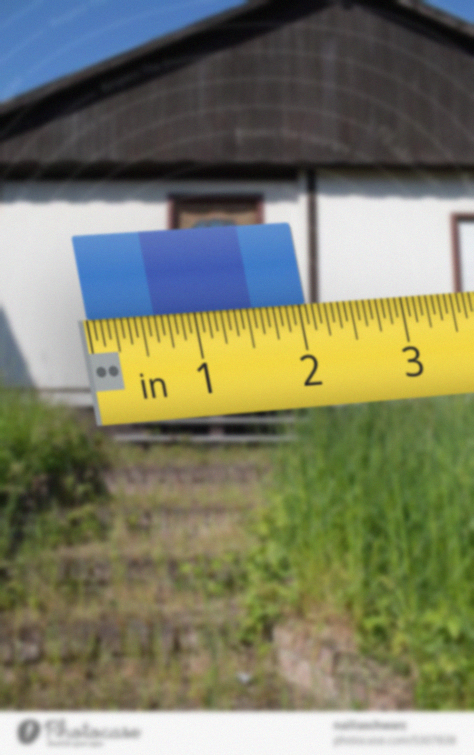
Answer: 2.0625 in
